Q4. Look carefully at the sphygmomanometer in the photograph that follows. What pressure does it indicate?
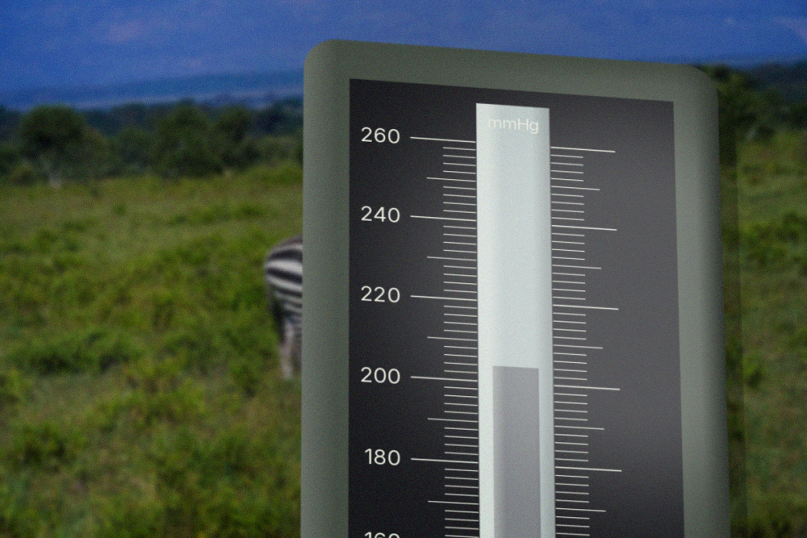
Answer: 204 mmHg
